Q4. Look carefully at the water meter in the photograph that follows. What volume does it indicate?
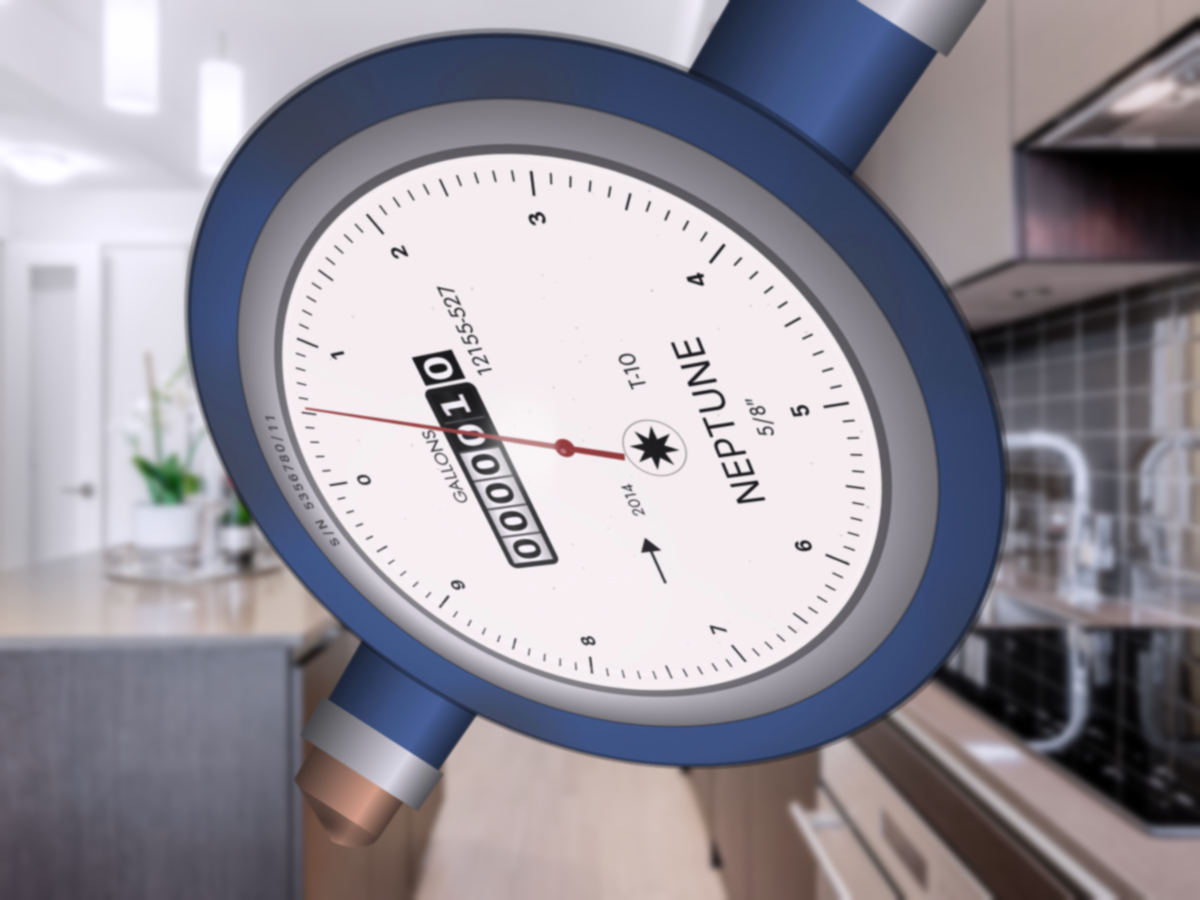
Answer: 10.5 gal
